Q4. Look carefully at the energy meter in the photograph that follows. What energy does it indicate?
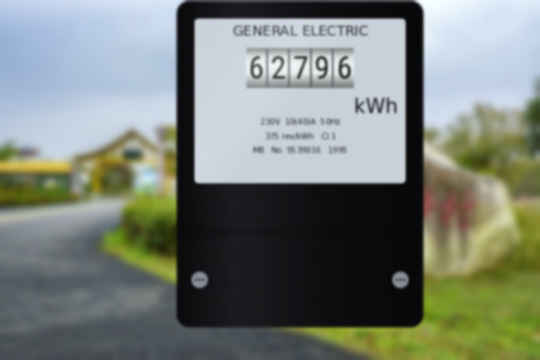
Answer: 62796 kWh
